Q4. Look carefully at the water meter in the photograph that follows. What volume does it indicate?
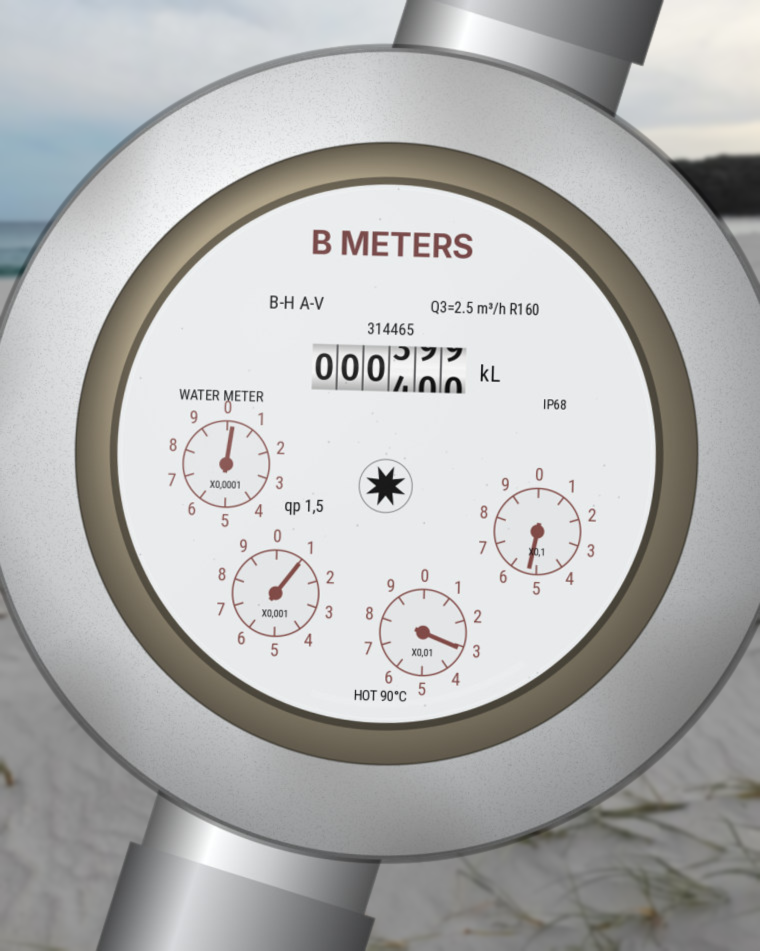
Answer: 399.5310 kL
